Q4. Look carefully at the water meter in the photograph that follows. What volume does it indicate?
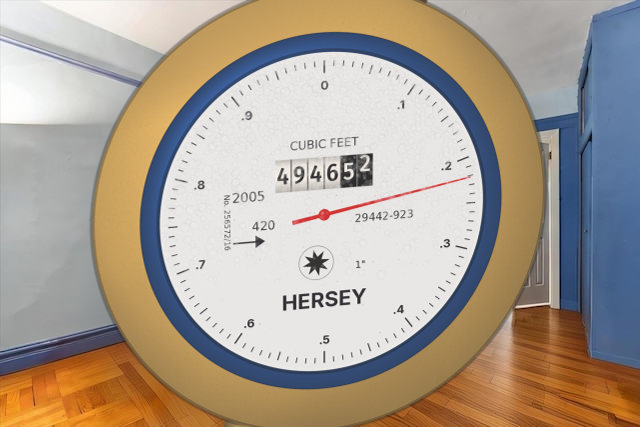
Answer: 494652.22 ft³
